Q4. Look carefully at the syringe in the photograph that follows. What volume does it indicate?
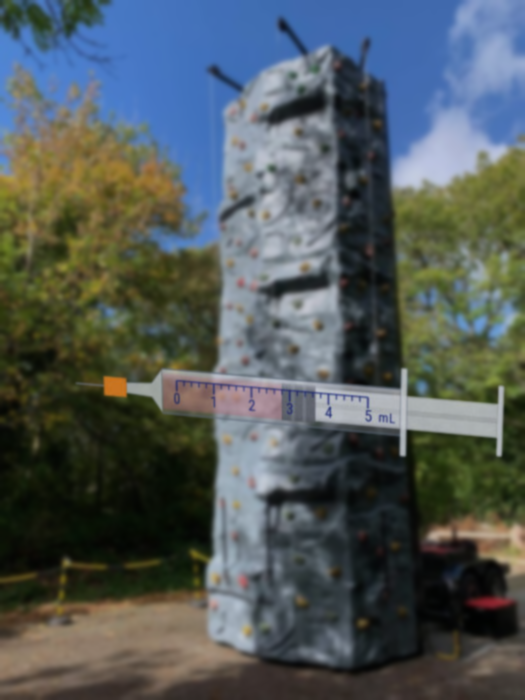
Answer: 2.8 mL
